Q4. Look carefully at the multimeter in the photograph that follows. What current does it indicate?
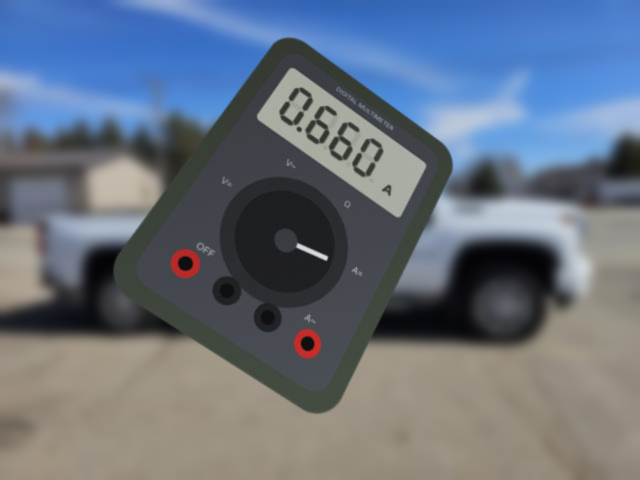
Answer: 0.660 A
